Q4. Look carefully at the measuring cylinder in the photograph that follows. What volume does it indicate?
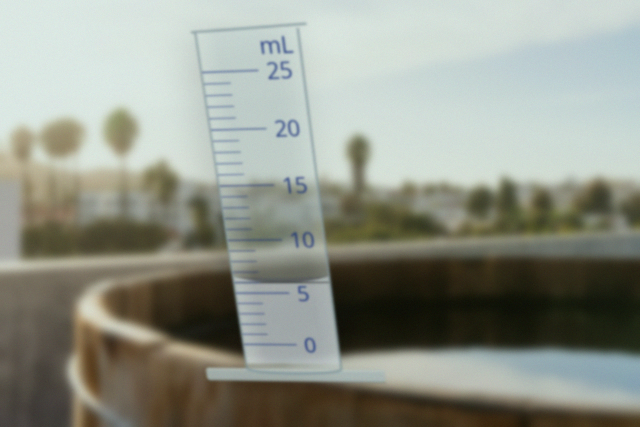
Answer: 6 mL
